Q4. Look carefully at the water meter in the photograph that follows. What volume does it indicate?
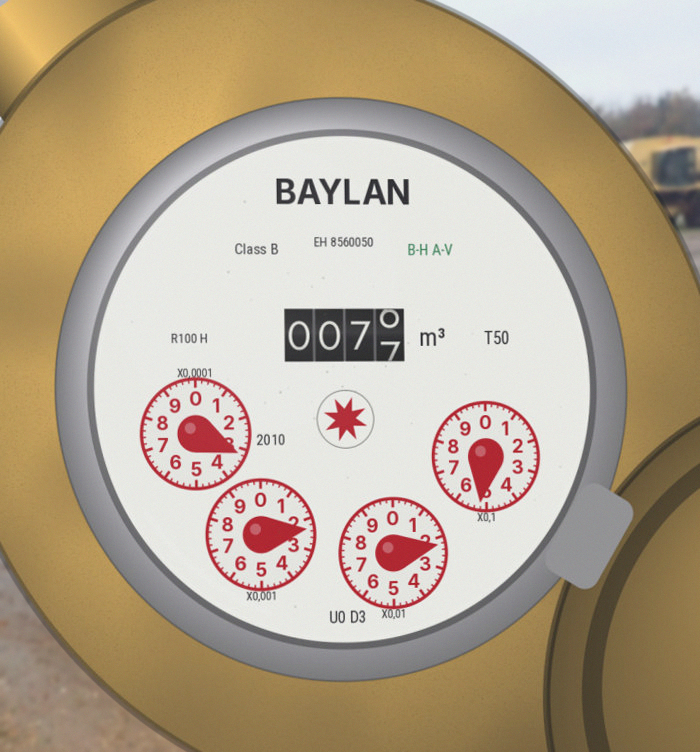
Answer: 76.5223 m³
